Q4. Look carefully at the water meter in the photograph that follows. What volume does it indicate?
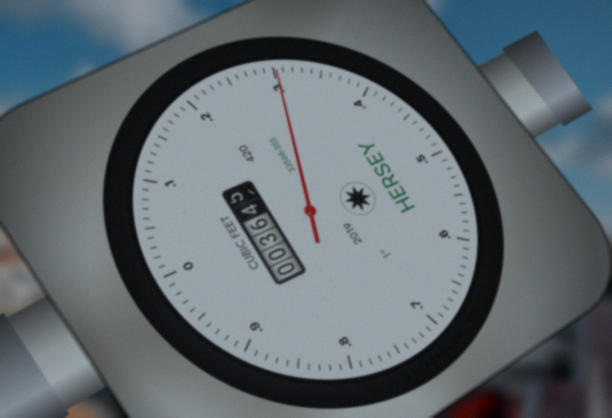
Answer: 3645.30 ft³
